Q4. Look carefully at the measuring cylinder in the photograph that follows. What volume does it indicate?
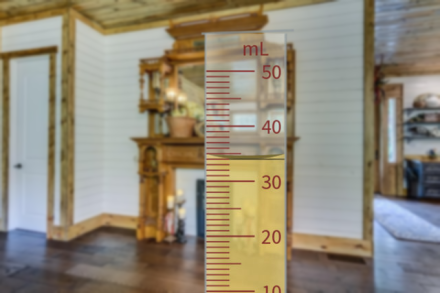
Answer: 34 mL
